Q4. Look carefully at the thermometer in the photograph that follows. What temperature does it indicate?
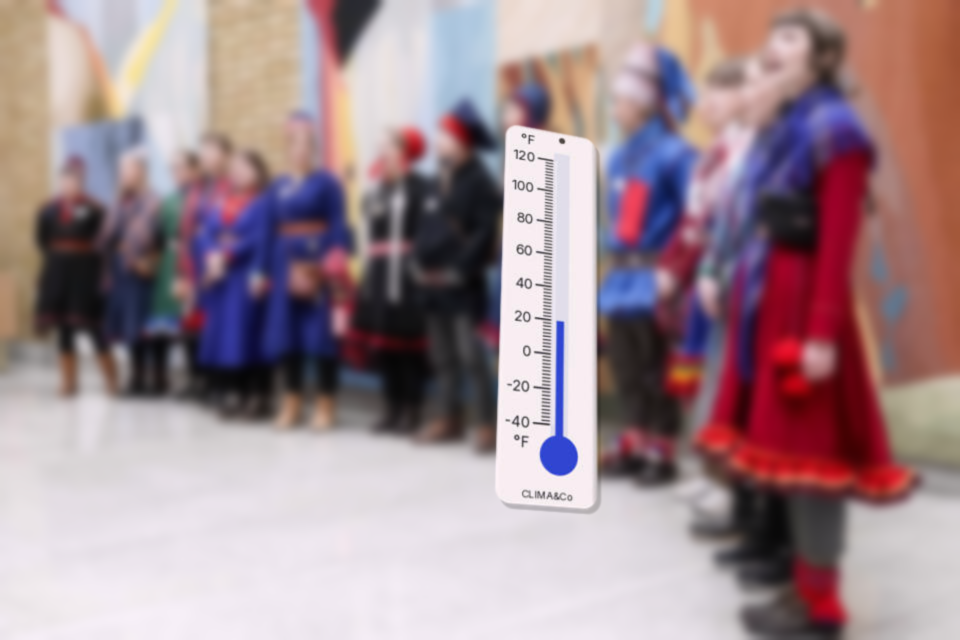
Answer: 20 °F
